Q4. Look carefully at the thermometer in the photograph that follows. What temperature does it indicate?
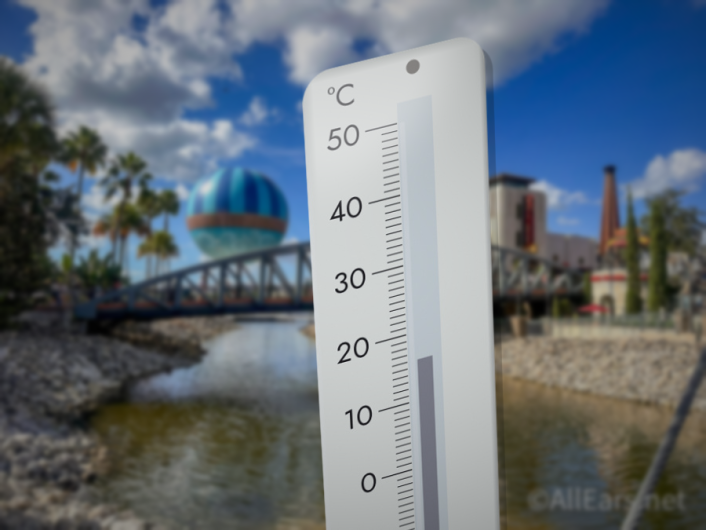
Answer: 16 °C
